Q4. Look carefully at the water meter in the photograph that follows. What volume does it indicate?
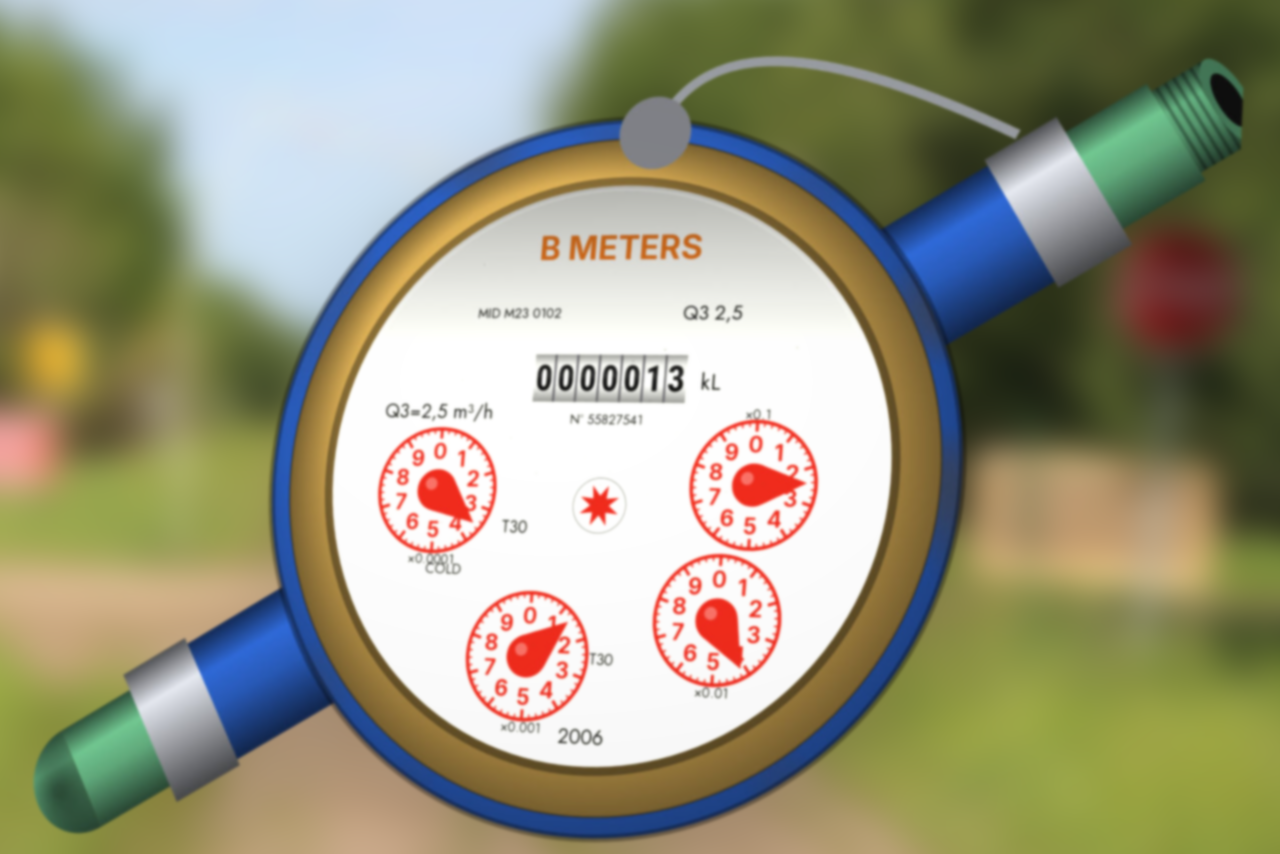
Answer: 13.2413 kL
